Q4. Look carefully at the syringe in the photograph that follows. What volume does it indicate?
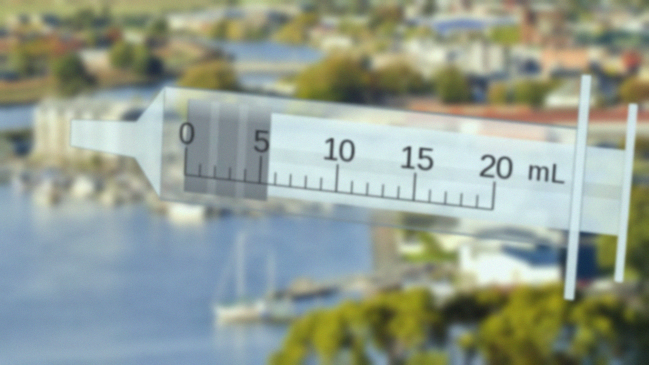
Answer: 0 mL
